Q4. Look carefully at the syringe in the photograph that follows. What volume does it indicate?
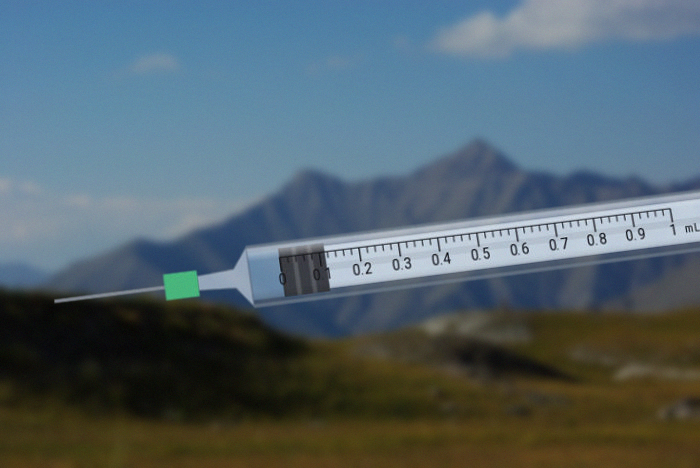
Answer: 0 mL
